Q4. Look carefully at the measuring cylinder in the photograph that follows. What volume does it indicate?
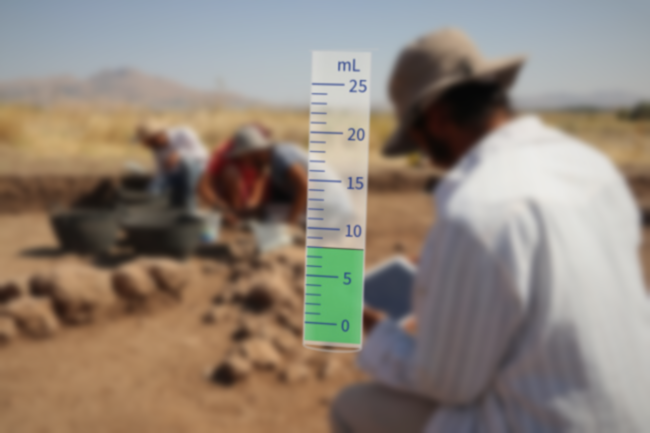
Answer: 8 mL
